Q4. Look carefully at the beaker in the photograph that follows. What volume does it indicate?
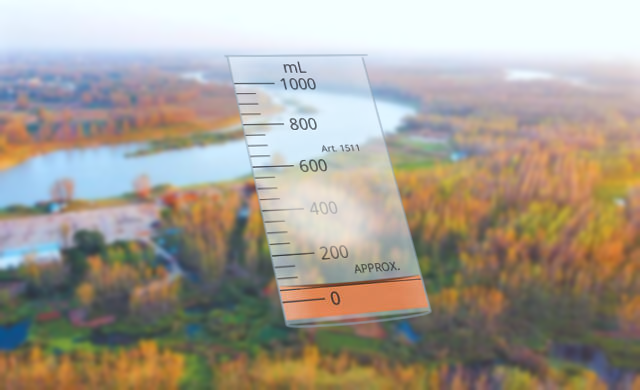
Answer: 50 mL
